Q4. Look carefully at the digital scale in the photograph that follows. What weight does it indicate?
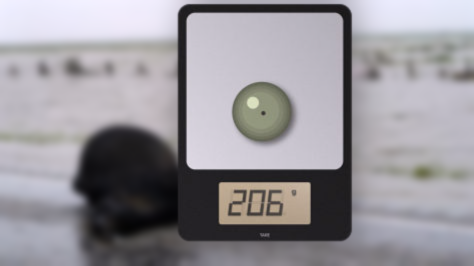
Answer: 206 g
